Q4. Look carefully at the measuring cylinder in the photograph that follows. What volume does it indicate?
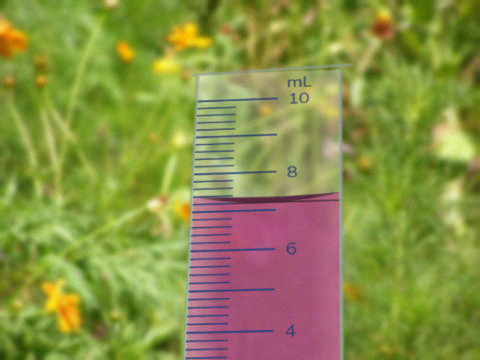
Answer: 7.2 mL
